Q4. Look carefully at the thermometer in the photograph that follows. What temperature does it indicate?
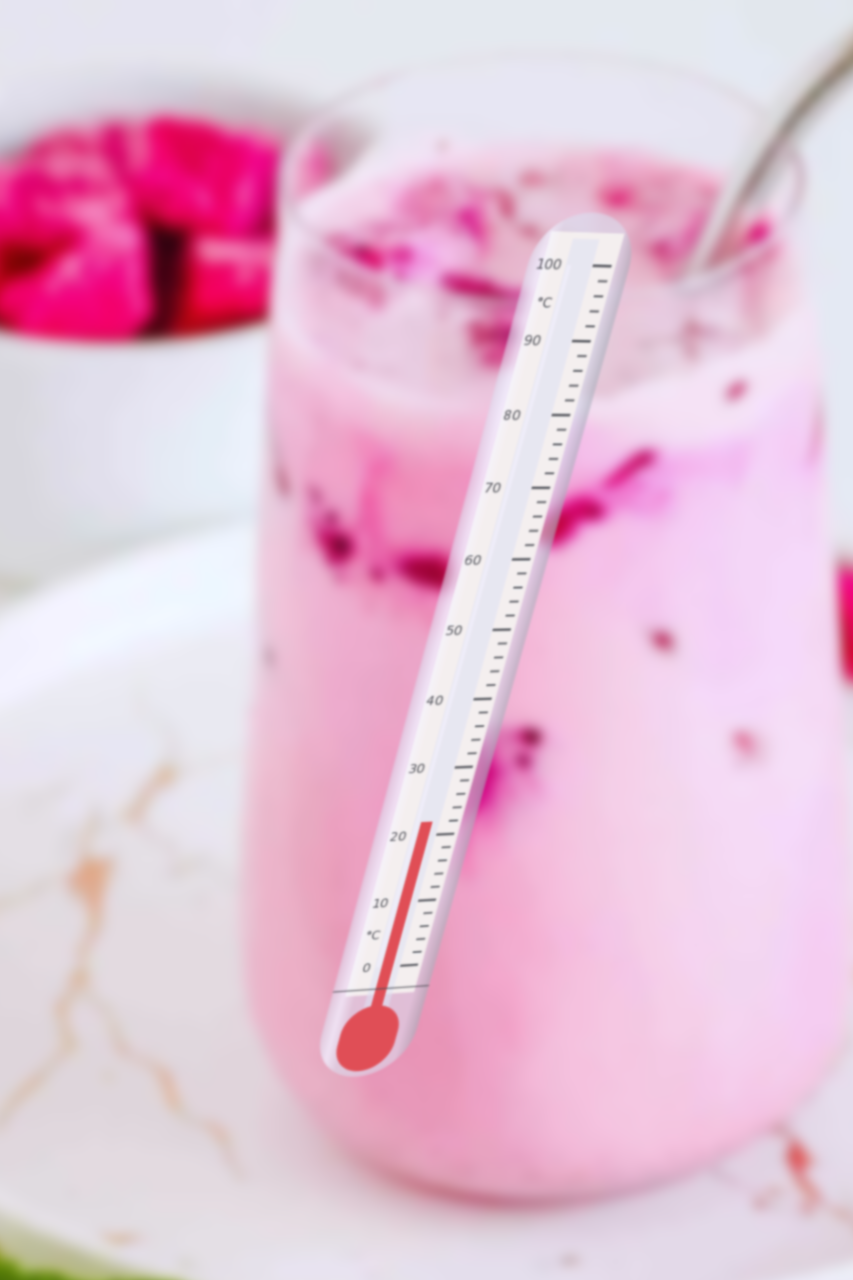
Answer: 22 °C
